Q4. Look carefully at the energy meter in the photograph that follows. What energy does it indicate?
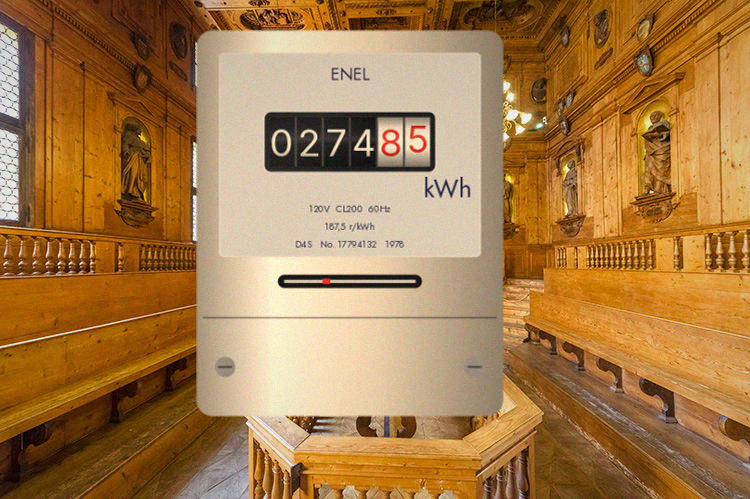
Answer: 274.85 kWh
